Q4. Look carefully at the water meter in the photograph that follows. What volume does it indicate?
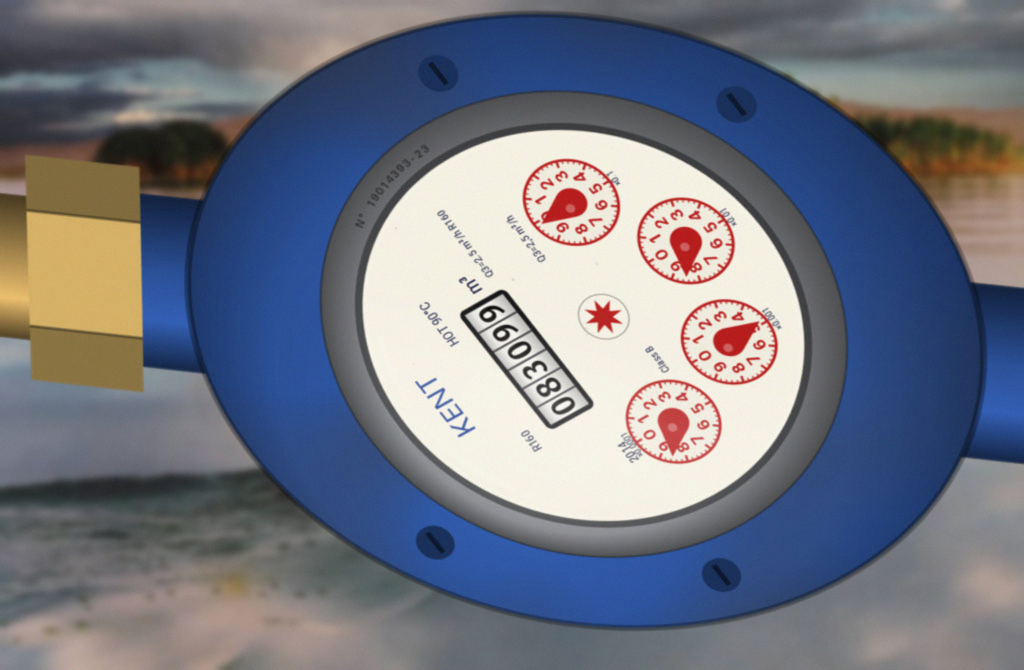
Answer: 83098.9848 m³
